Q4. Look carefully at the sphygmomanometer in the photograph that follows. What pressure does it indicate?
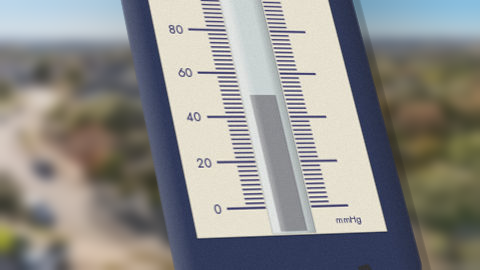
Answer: 50 mmHg
